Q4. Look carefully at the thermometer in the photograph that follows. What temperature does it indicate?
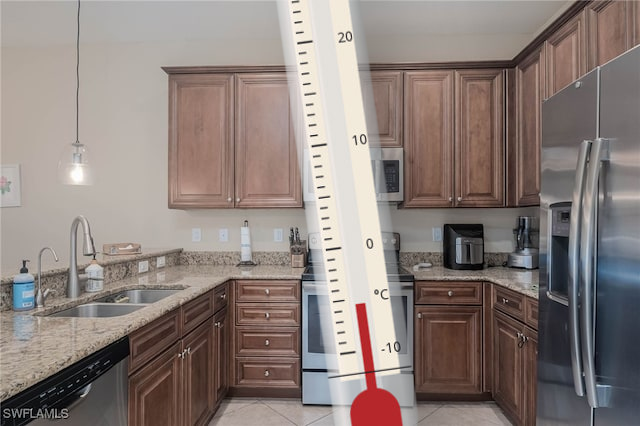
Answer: -5.5 °C
